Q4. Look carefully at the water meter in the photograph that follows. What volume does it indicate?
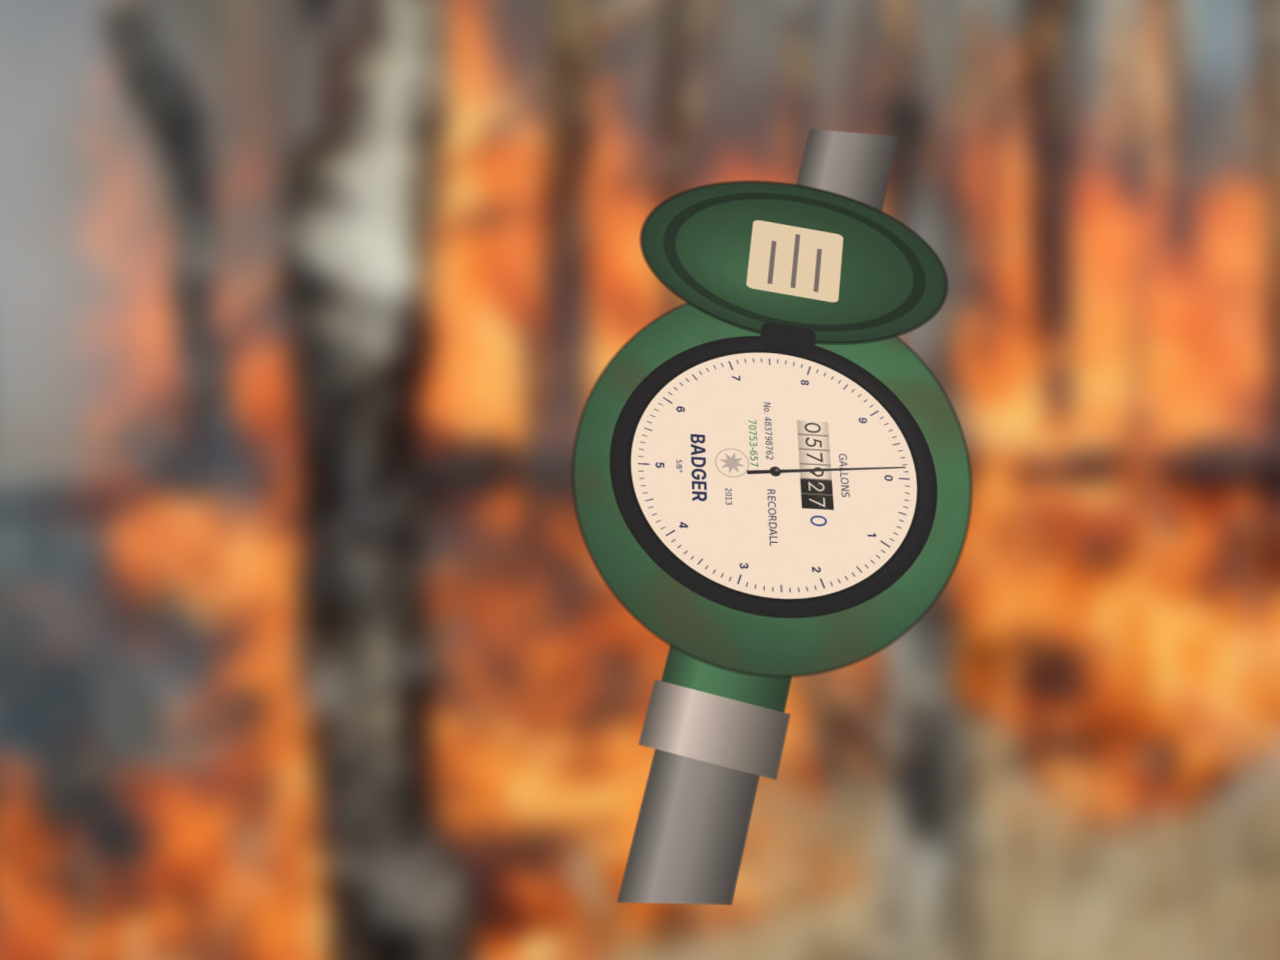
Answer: 579269.8 gal
